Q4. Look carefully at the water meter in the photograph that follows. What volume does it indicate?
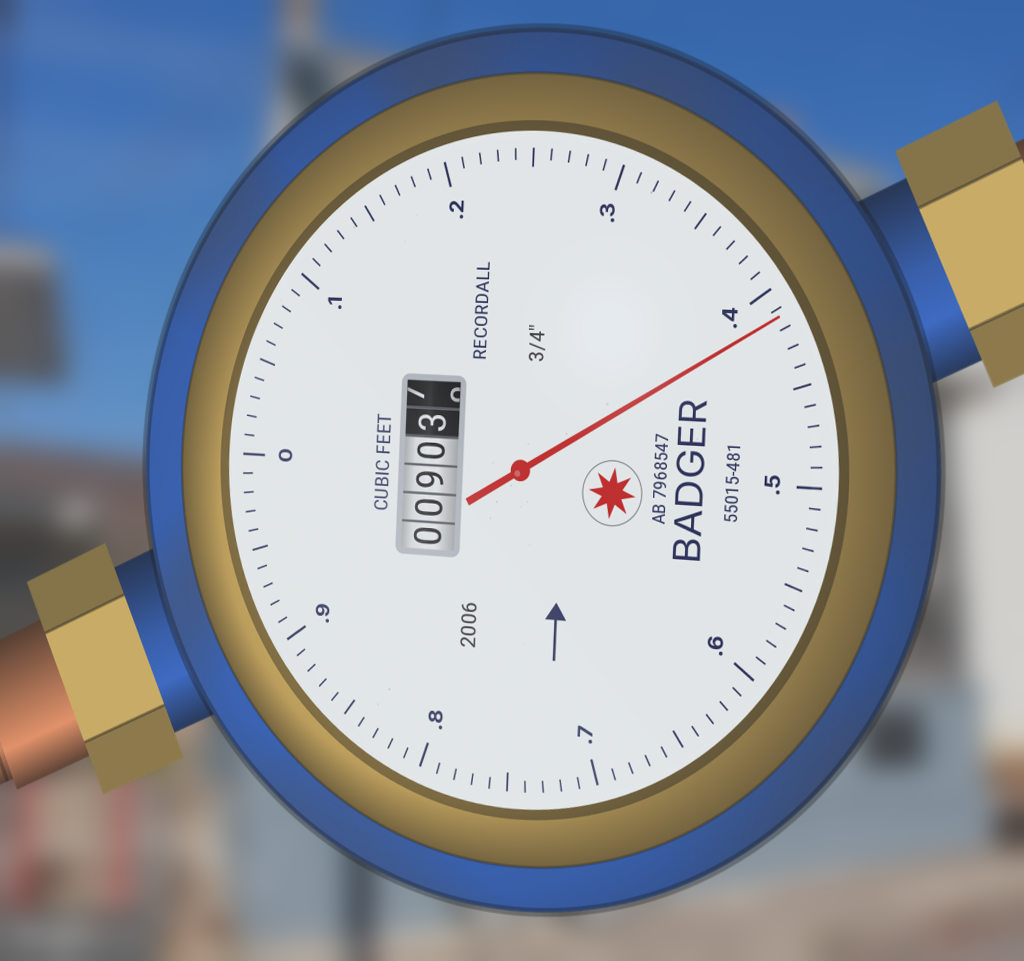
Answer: 9037.41 ft³
